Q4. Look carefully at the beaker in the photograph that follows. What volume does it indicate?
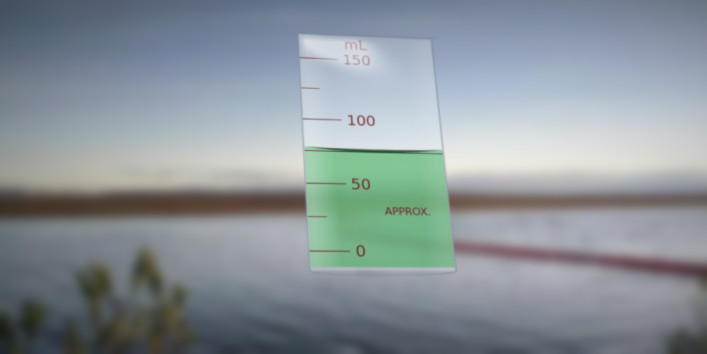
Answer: 75 mL
